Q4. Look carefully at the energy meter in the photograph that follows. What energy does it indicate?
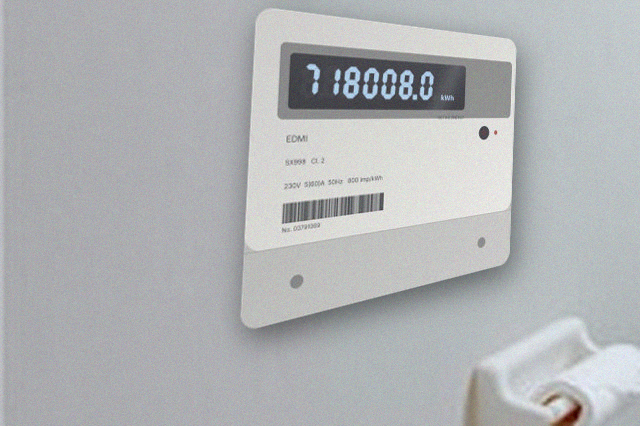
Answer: 718008.0 kWh
